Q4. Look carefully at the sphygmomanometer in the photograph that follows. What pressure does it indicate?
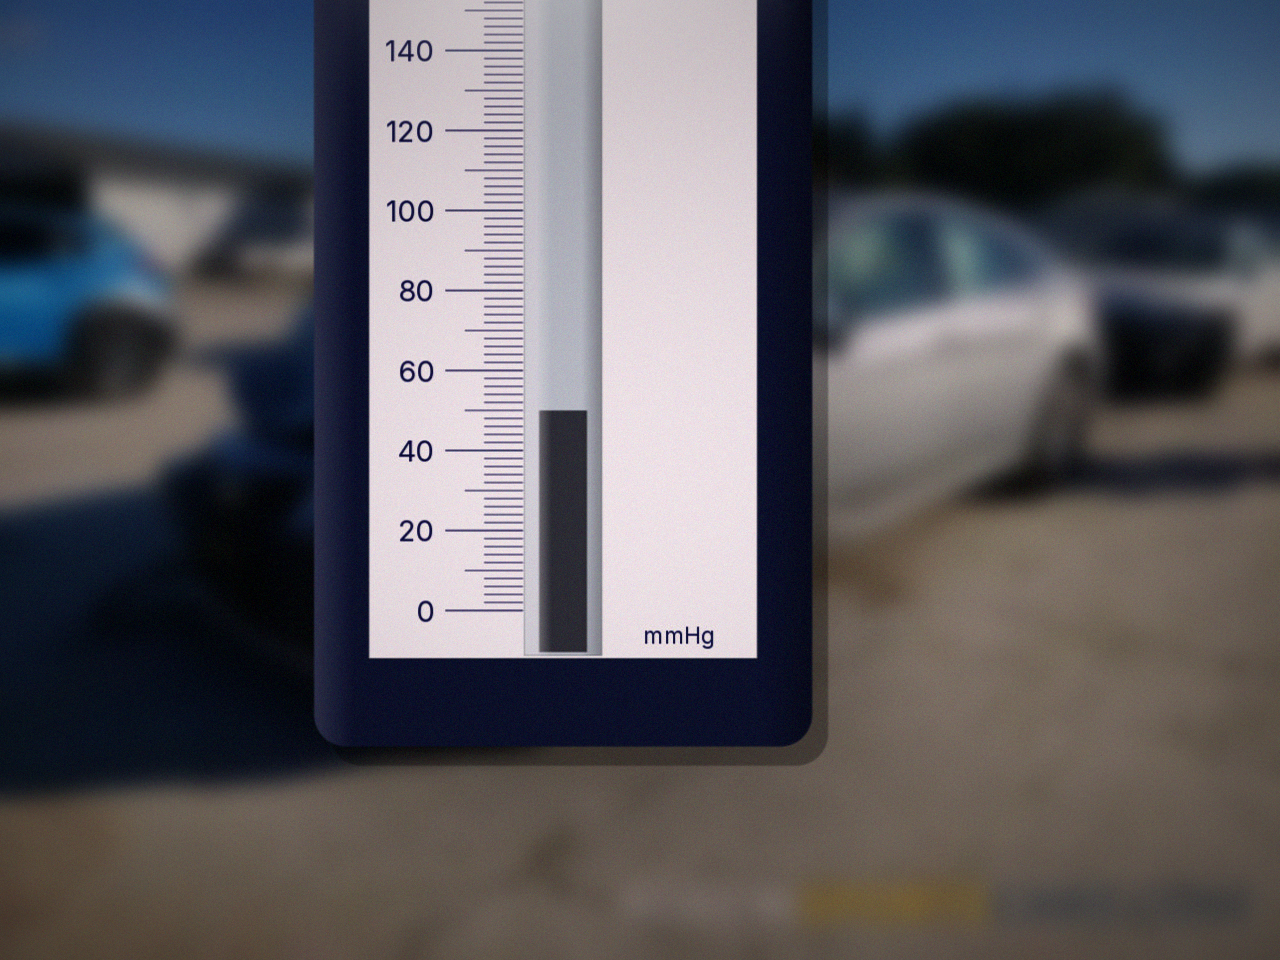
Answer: 50 mmHg
